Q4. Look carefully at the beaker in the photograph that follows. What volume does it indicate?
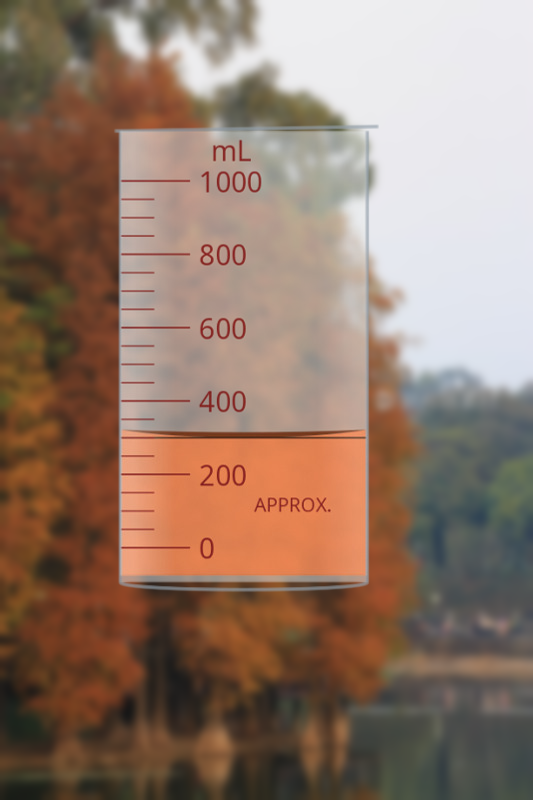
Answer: 300 mL
